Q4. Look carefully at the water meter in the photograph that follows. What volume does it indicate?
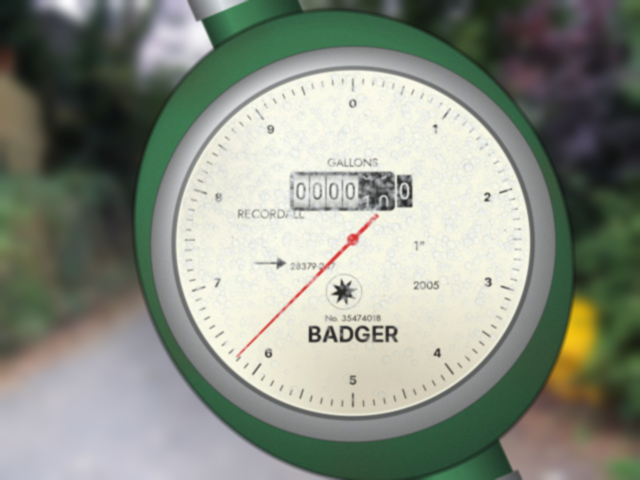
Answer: 96.2 gal
